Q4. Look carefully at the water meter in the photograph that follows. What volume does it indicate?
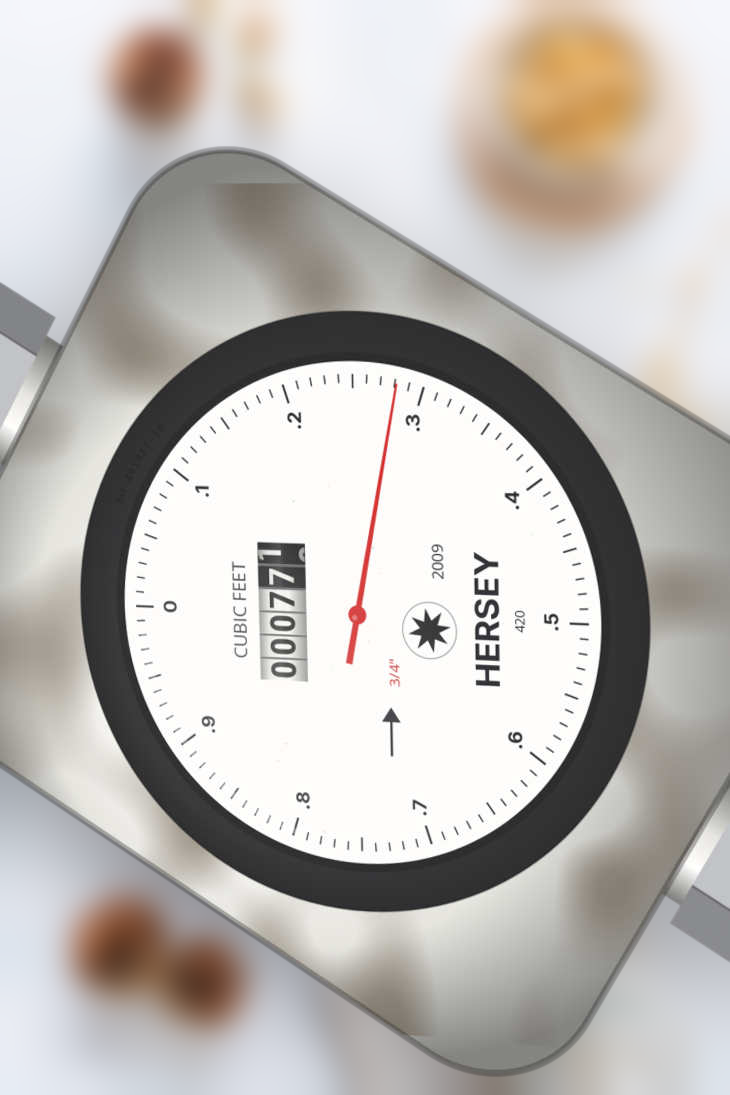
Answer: 771.28 ft³
